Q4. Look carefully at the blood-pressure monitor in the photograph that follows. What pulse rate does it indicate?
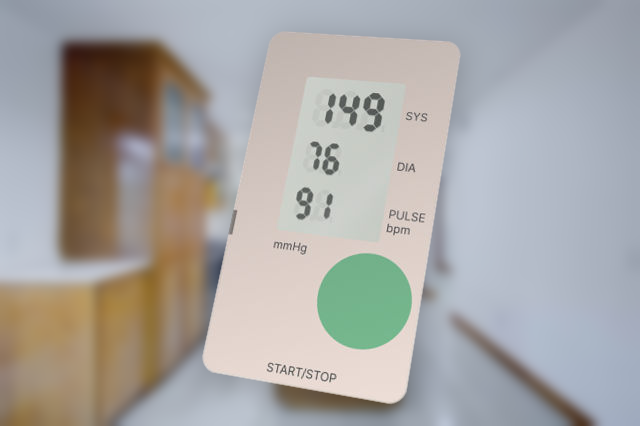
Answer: 91 bpm
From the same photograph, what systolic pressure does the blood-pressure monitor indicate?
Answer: 149 mmHg
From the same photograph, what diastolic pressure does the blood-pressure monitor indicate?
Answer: 76 mmHg
